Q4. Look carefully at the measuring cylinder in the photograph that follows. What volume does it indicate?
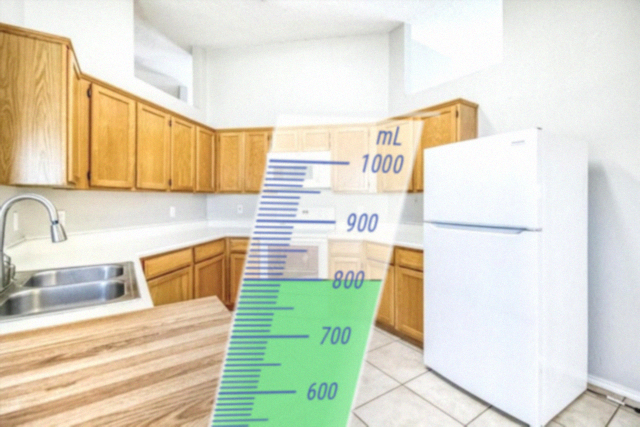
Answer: 800 mL
